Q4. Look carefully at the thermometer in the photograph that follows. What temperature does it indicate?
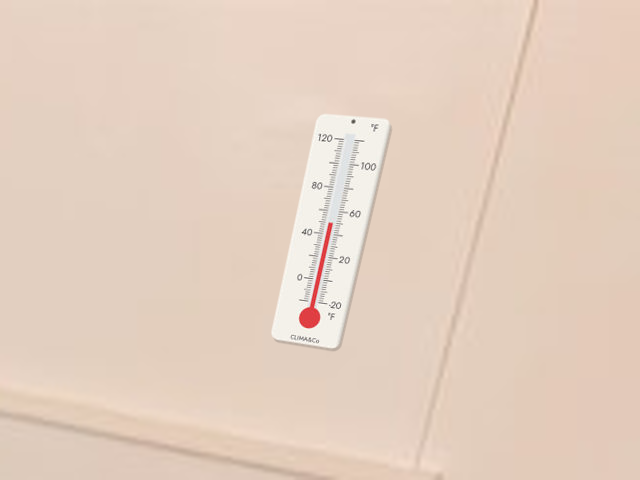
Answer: 50 °F
